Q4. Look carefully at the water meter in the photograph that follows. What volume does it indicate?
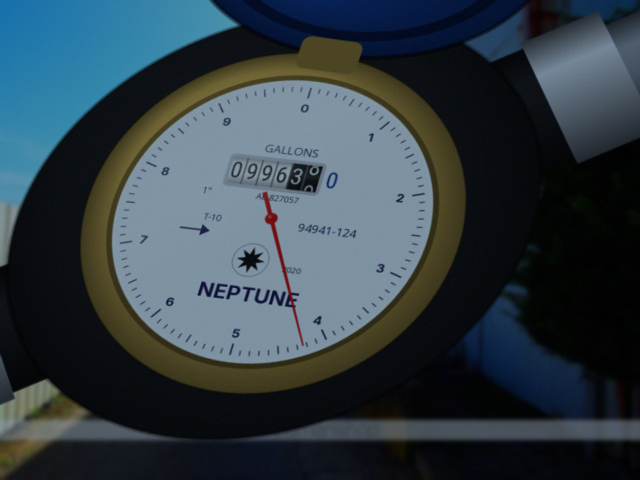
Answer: 996384.2 gal
